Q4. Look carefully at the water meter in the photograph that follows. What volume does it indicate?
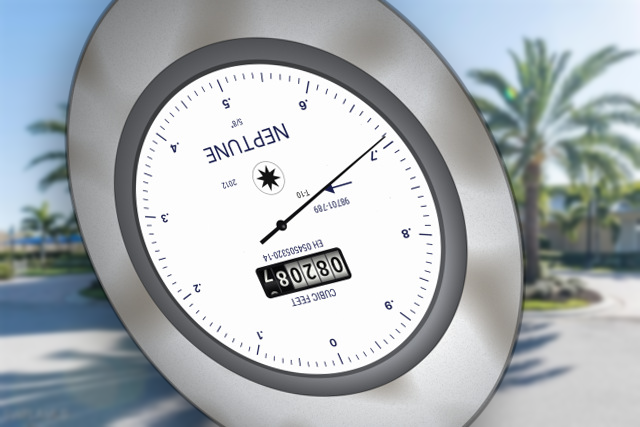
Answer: 82086.69 ft³
